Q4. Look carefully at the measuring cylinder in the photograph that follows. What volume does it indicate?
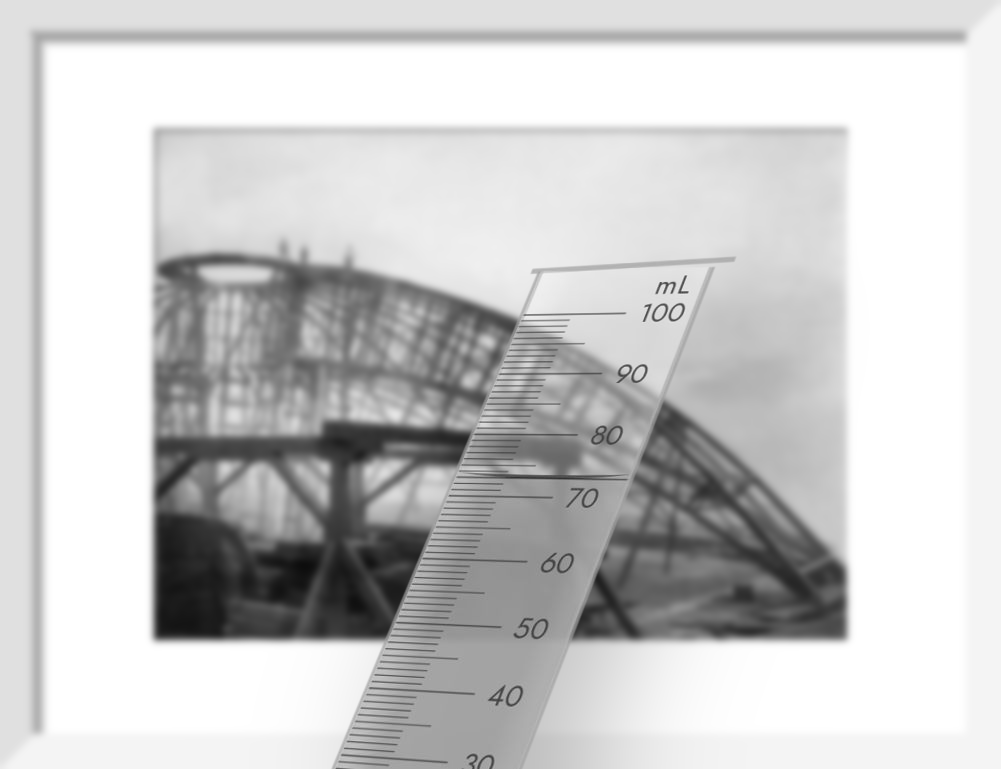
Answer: 73 mL
